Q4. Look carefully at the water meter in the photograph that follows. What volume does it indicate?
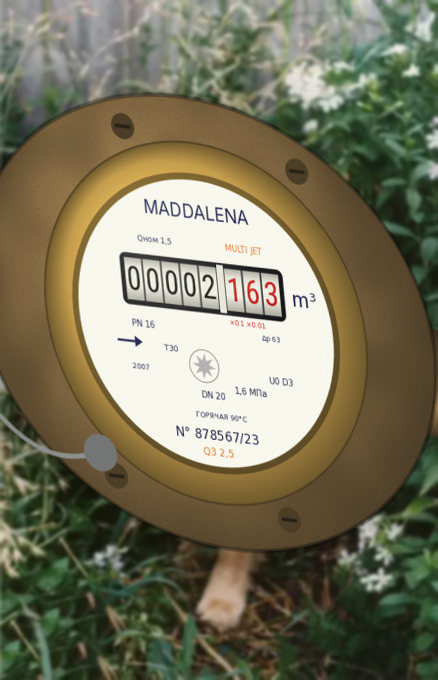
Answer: 2.163 m³
